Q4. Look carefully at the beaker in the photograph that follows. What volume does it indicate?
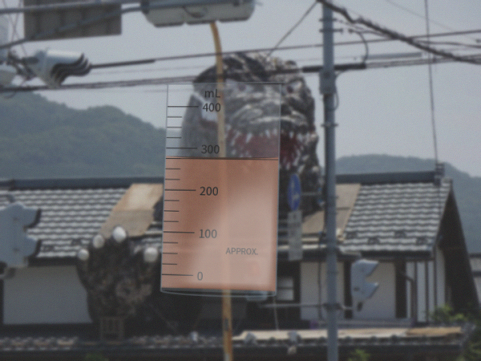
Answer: 275 mL
